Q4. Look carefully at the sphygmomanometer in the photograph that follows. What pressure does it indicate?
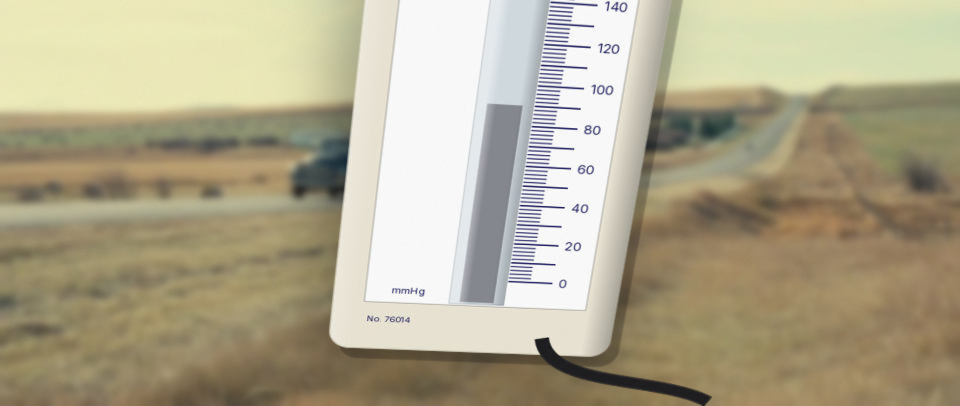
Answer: 90 mmHg
